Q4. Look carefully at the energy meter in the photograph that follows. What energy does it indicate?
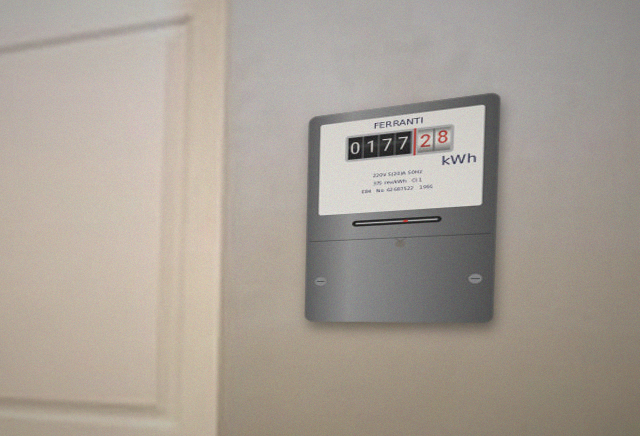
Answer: 177.28 kWh
